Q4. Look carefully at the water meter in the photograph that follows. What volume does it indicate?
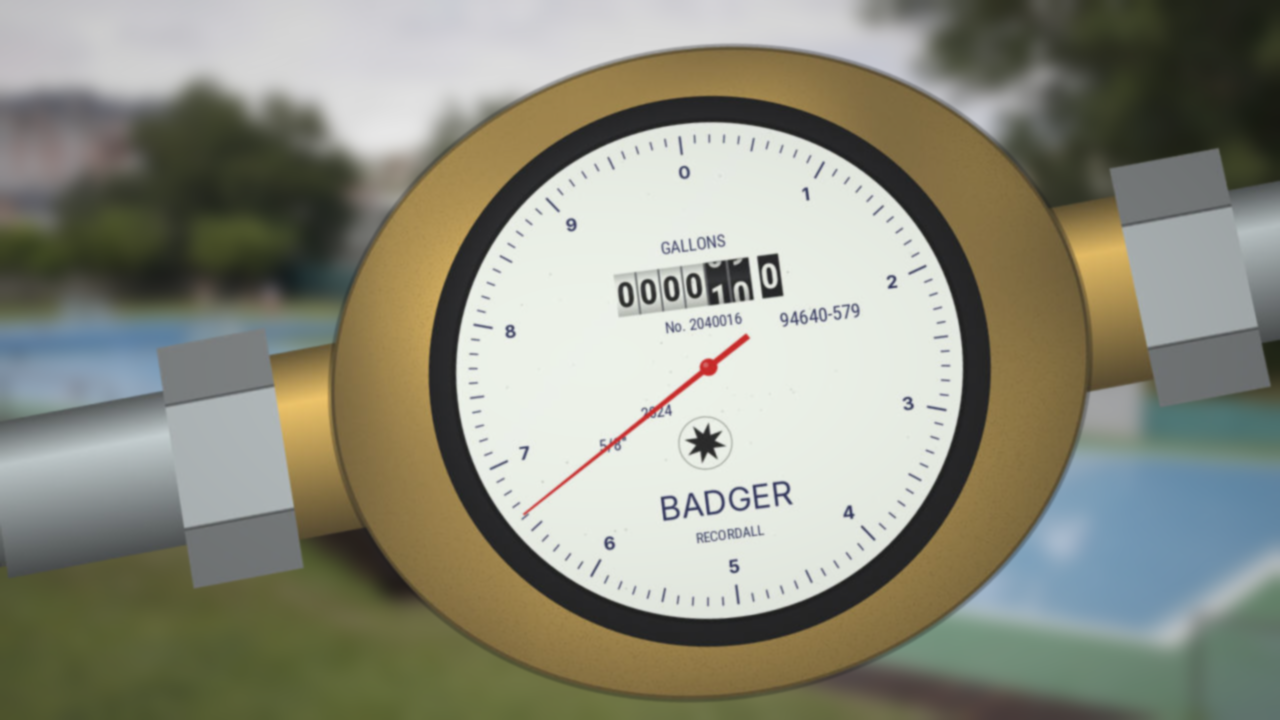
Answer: 96.6 gal
